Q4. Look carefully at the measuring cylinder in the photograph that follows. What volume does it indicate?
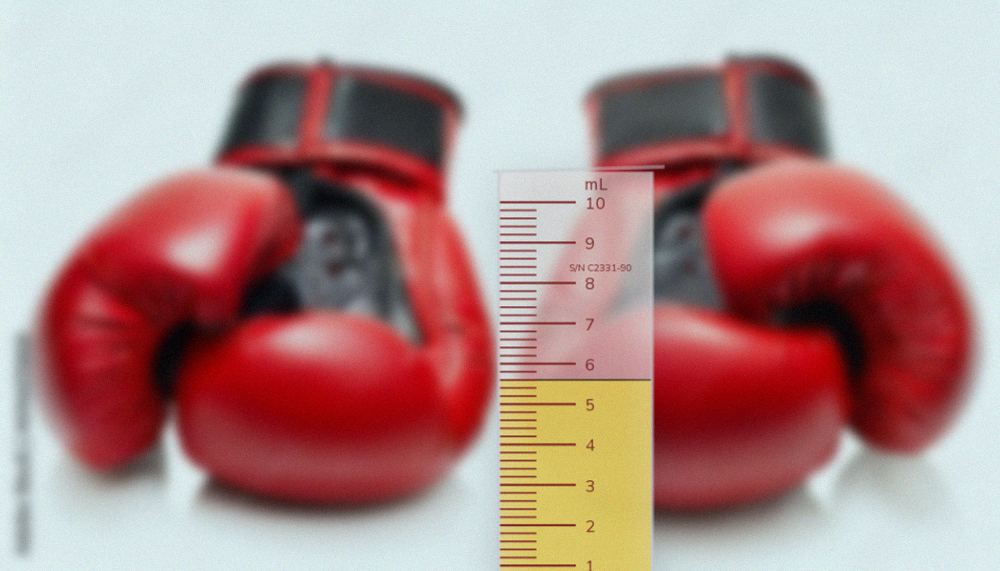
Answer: 5.6 mL
